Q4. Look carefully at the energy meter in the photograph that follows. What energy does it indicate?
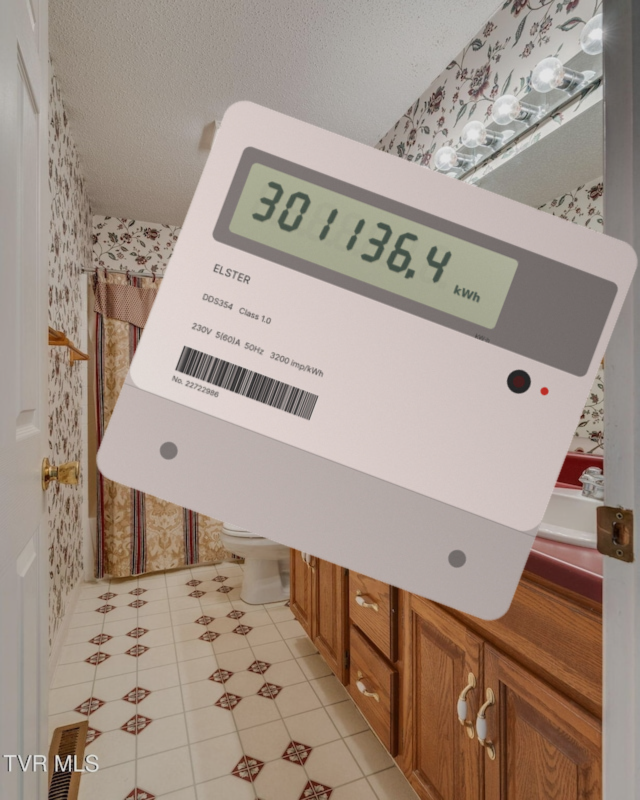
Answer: 301136.4 kWh
